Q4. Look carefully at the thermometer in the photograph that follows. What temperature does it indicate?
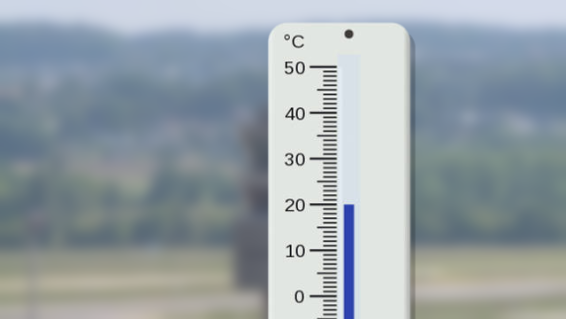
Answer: 20 °C
